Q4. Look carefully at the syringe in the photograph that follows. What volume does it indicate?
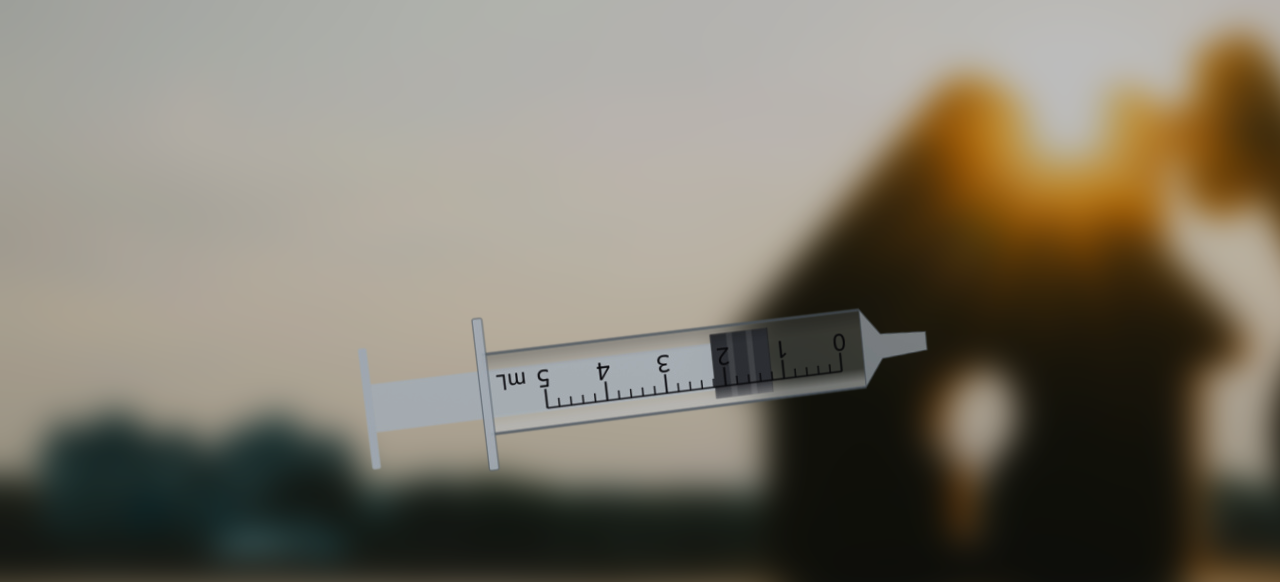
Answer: 1.2 mL
